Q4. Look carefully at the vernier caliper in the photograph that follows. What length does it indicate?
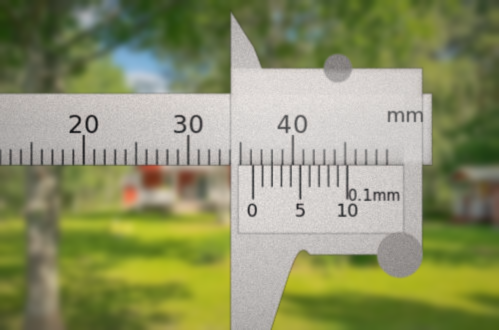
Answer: 36.2 mm
